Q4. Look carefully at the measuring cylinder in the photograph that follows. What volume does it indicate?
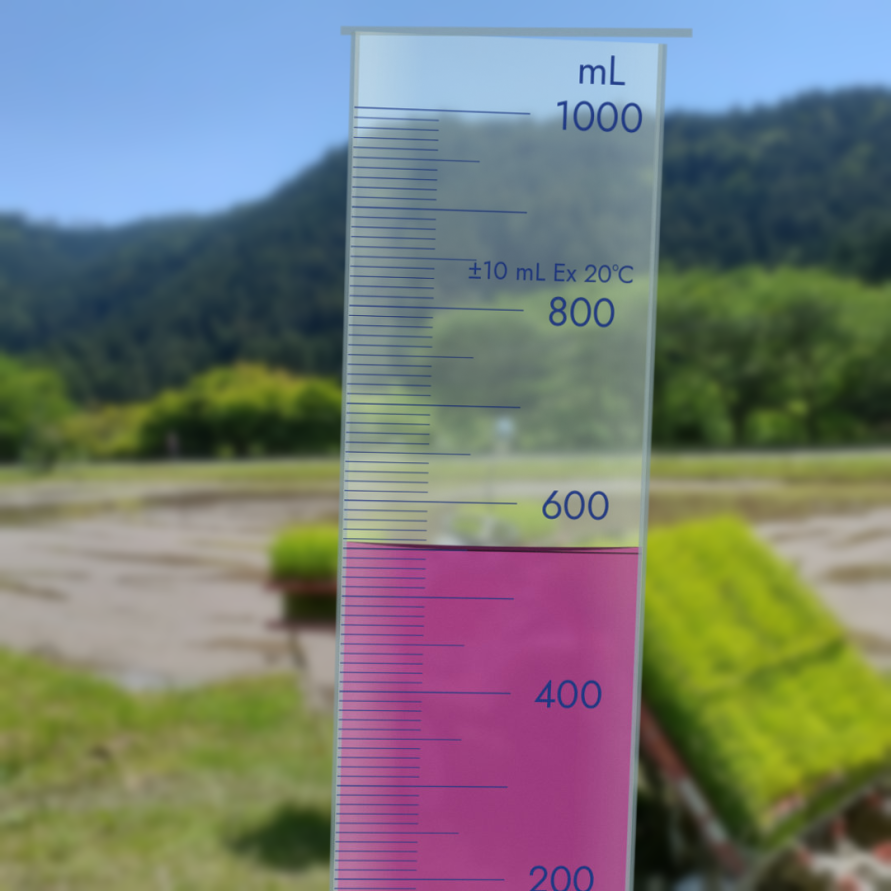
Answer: 550 mL
